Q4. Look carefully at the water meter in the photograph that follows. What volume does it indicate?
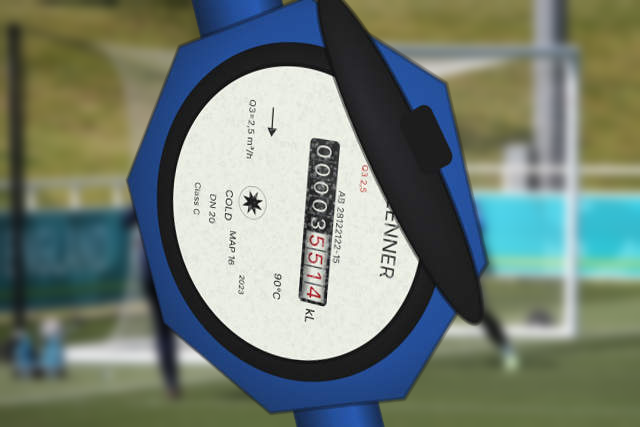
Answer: 3.5514 kL
